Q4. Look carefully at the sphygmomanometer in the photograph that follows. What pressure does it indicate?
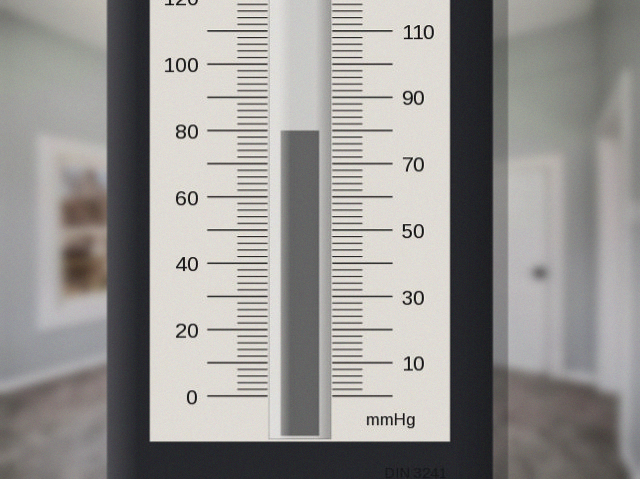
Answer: 80 mmHg
